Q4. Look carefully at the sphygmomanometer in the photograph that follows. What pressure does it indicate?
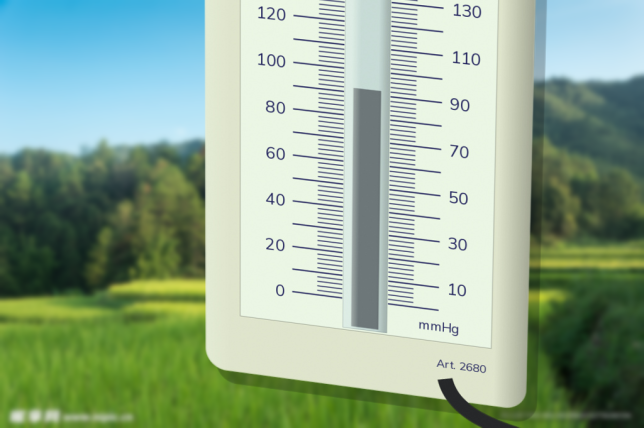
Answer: 92 mmHg
